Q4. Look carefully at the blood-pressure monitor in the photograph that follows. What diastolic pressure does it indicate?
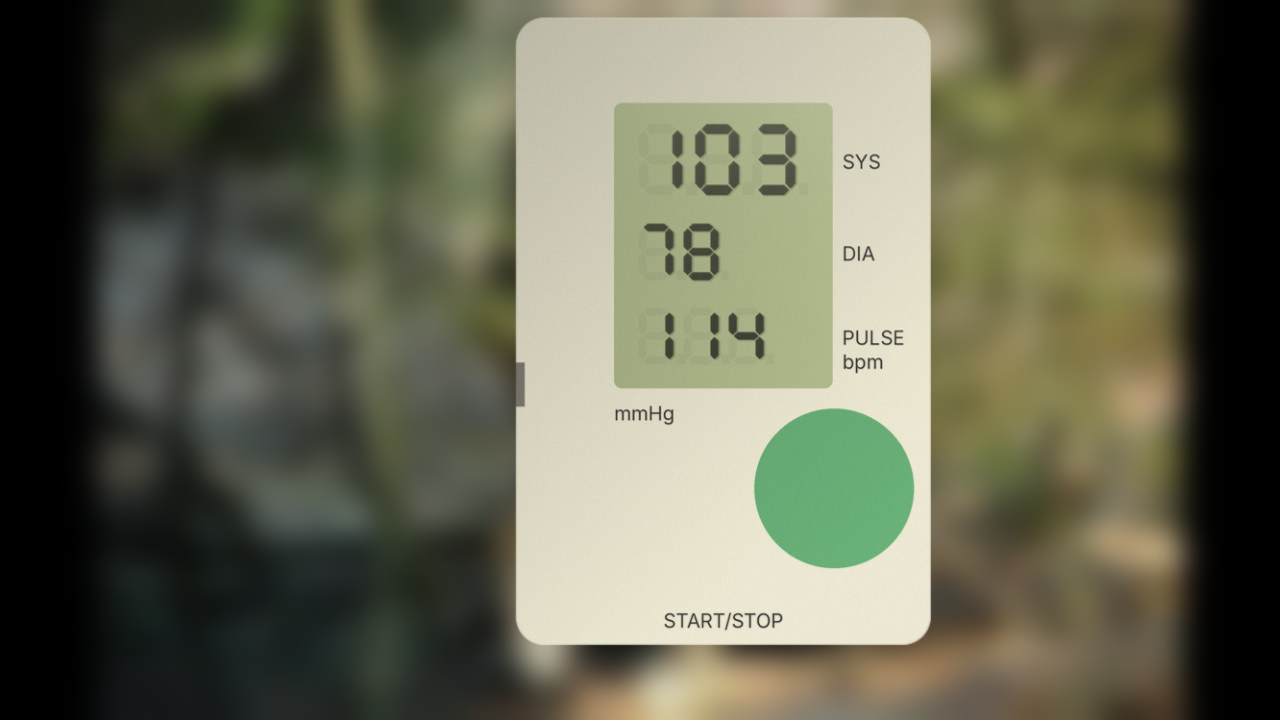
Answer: 78 mmHg
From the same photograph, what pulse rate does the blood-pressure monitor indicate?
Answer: 114 bpm
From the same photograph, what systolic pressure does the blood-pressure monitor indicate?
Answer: 103 mmHg
